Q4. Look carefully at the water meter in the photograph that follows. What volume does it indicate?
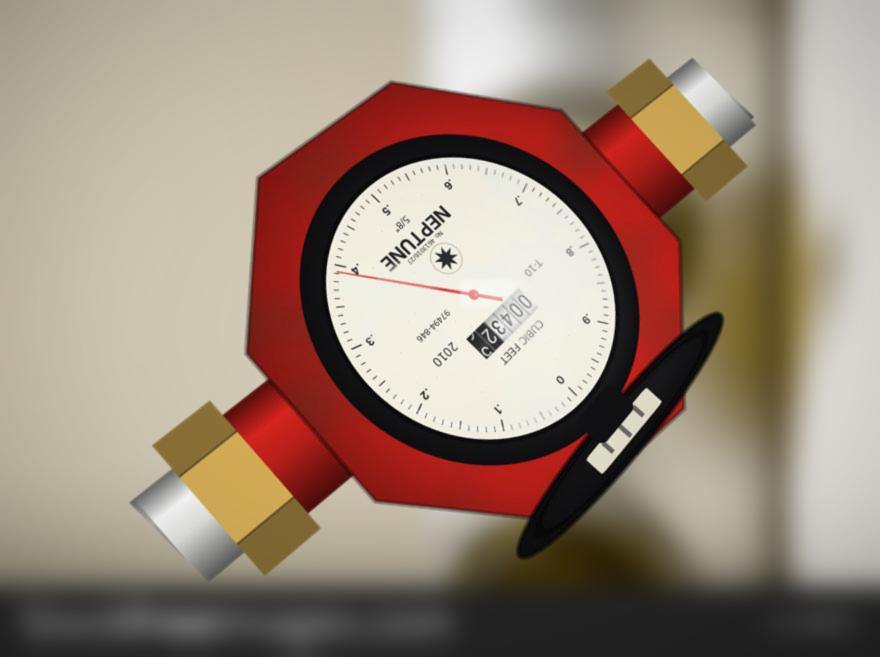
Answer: 4325.39 ft³
